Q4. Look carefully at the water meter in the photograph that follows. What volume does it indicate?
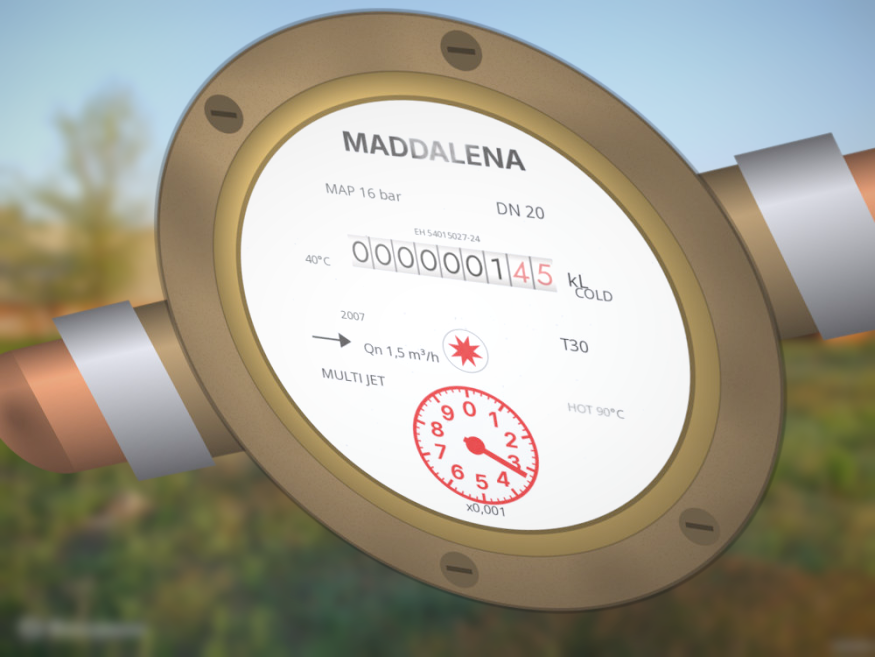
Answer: 1.453 kL
